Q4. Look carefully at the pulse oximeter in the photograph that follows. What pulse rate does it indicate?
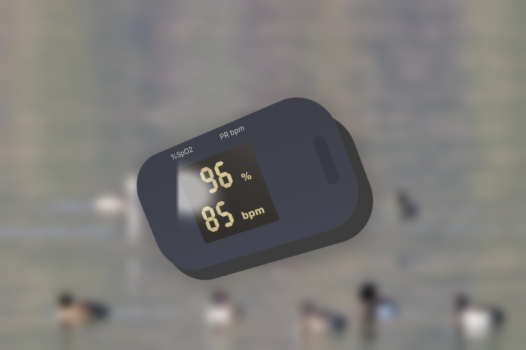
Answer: 85 bpm
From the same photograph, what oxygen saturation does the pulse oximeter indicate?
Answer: 96 %
